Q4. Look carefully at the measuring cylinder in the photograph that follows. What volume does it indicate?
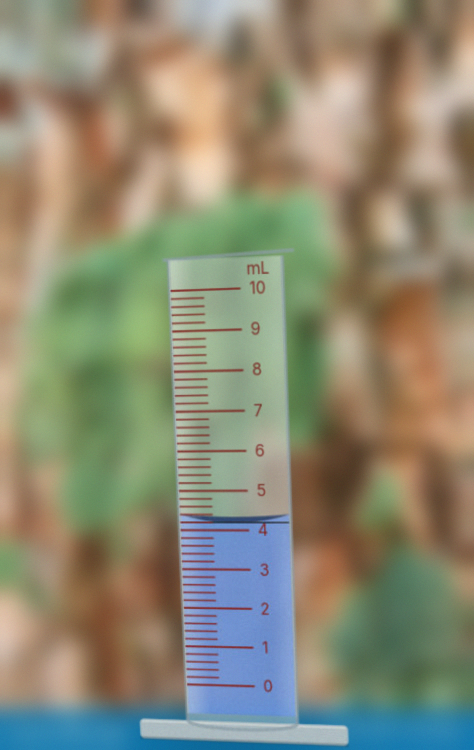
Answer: 4.2 mL
